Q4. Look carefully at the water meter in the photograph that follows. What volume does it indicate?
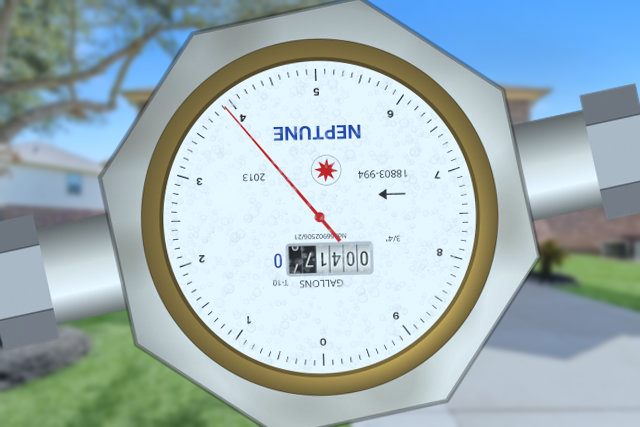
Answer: 41773.9 gal
